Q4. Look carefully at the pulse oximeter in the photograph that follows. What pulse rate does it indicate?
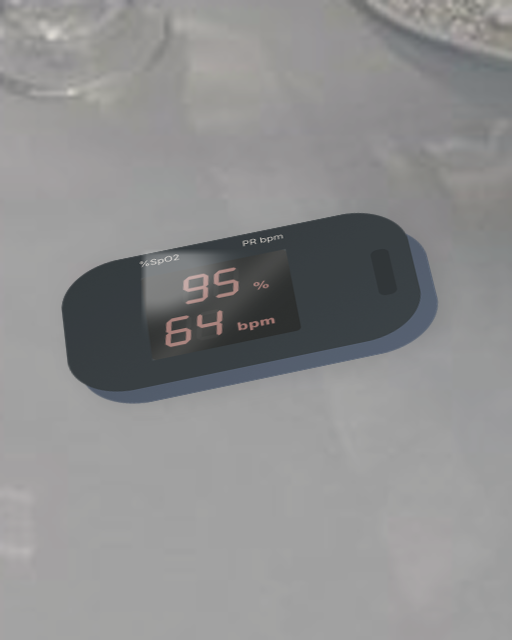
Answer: 64 bpm
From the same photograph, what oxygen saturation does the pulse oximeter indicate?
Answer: 95 %
